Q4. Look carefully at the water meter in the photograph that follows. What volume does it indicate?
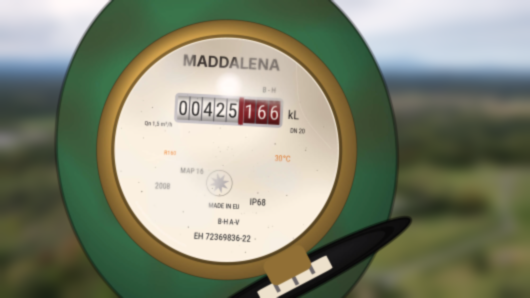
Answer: 425.166 kL
